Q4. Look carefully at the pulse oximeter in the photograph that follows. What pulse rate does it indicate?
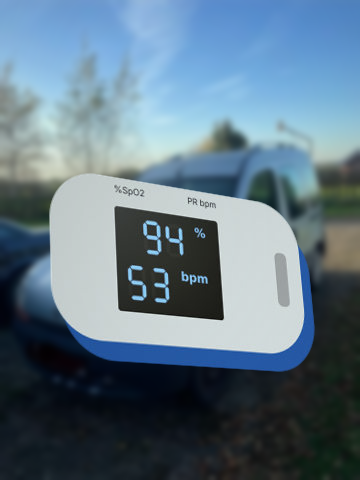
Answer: 53 bpm
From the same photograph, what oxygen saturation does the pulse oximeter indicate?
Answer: 94 %
